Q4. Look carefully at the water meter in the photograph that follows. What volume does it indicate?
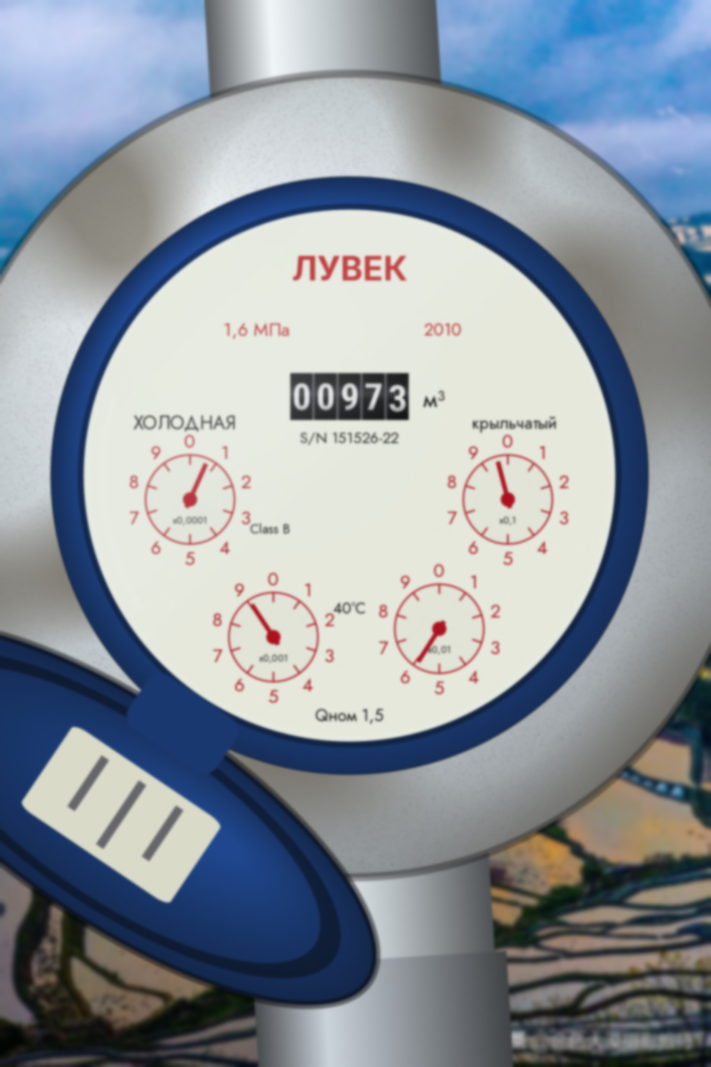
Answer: 972.9590 m³
